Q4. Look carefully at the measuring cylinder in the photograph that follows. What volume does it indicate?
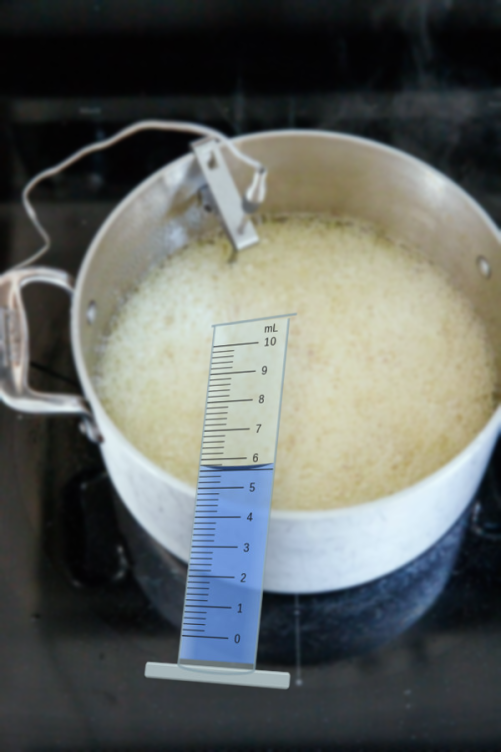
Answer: 5.6 mL
